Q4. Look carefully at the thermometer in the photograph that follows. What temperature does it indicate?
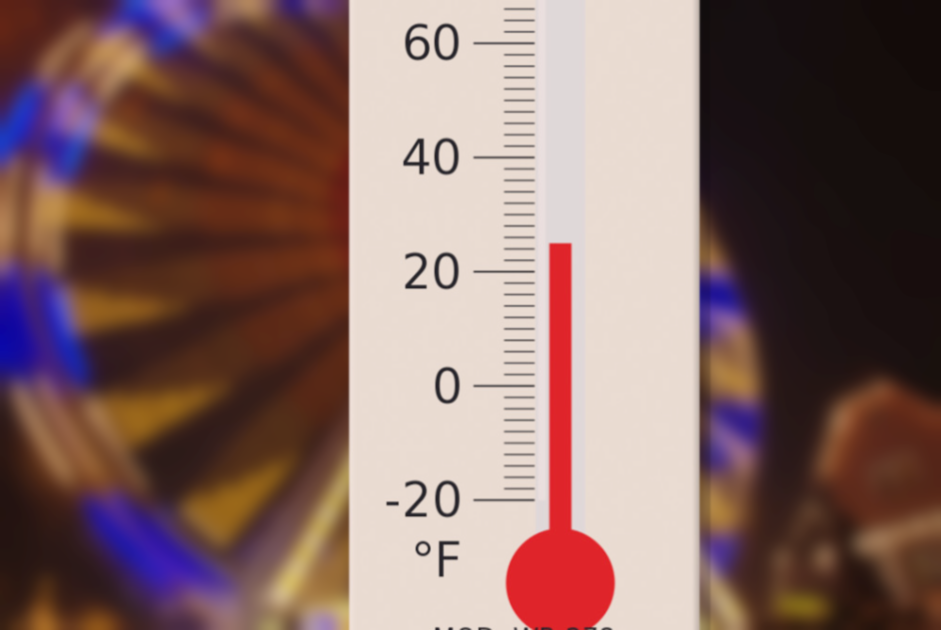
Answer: 25 °F
